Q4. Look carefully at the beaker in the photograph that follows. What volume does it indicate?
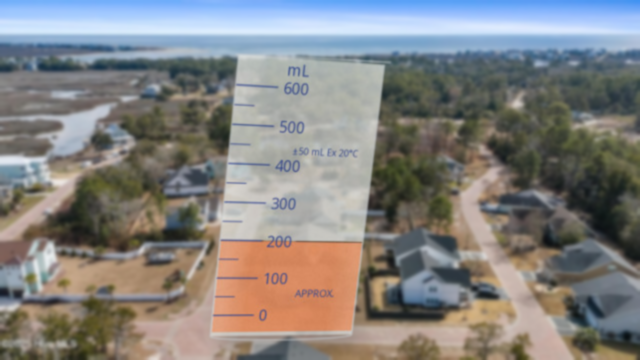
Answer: 200 mL
